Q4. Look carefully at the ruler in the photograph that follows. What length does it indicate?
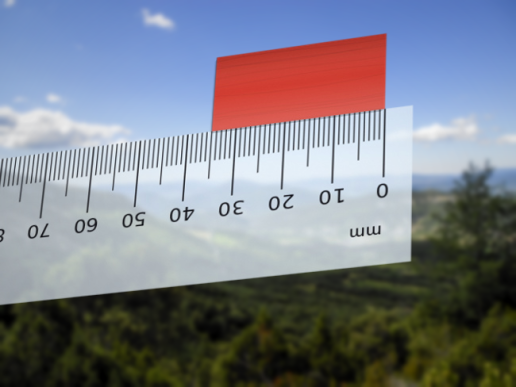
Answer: 35 mm
